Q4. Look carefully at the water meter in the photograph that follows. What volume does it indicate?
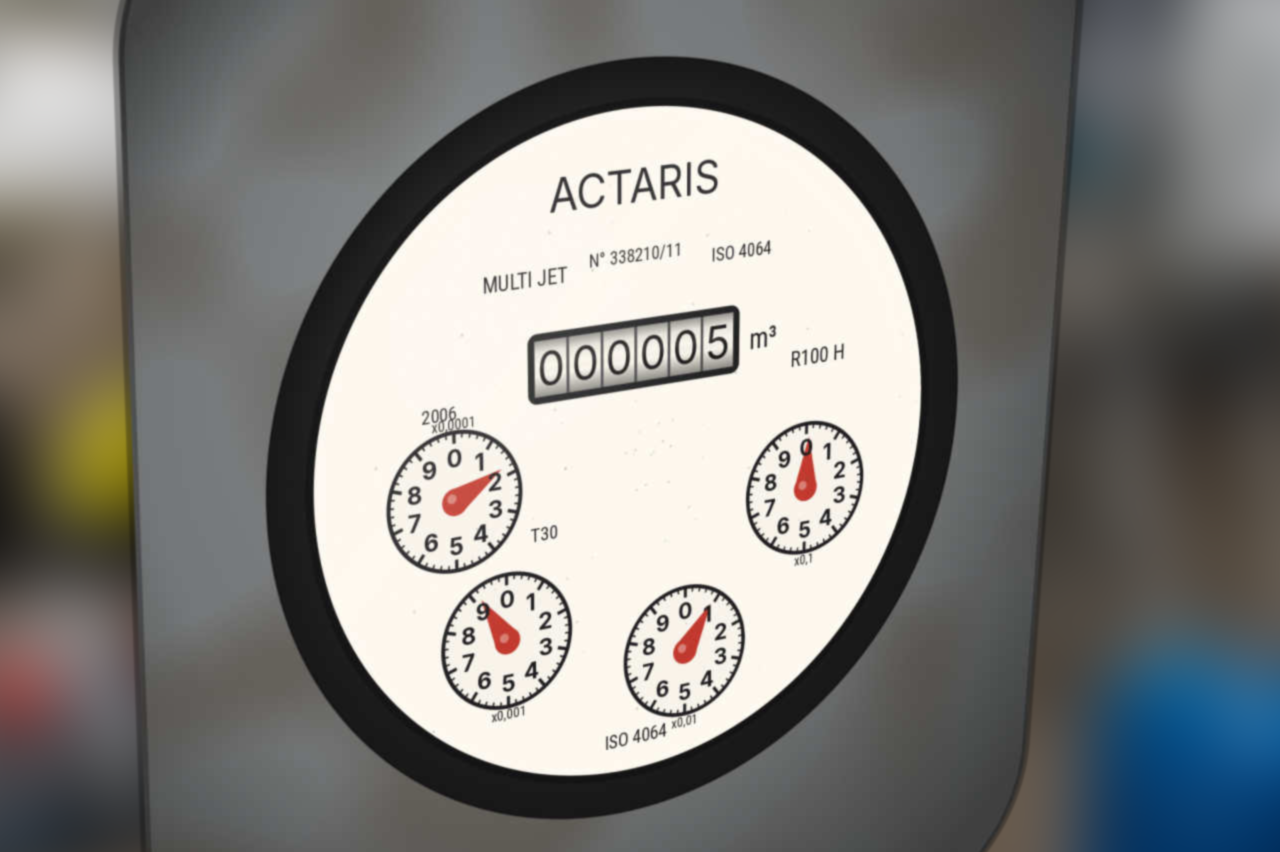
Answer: 5.0091 m³
